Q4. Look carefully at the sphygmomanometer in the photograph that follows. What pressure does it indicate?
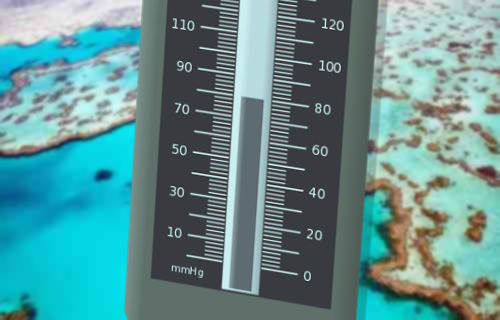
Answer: 80 mmHg
